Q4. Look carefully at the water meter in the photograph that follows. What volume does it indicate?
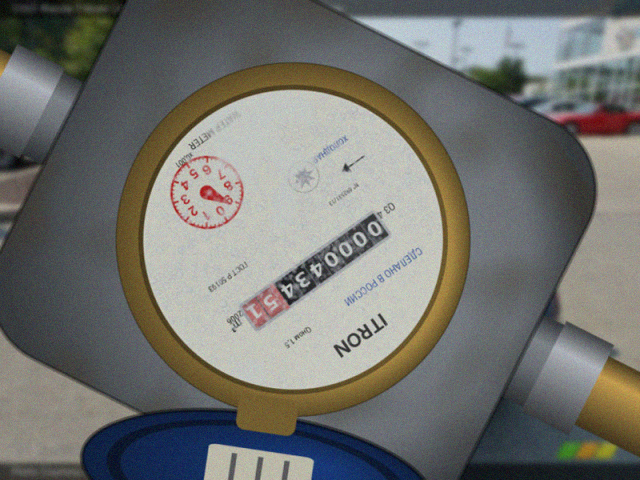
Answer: 434.509 m³
